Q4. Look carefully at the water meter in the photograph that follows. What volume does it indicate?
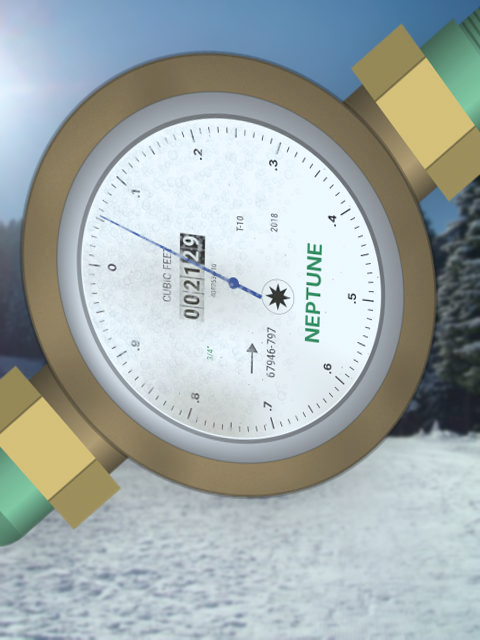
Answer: 2129.05 ft³
